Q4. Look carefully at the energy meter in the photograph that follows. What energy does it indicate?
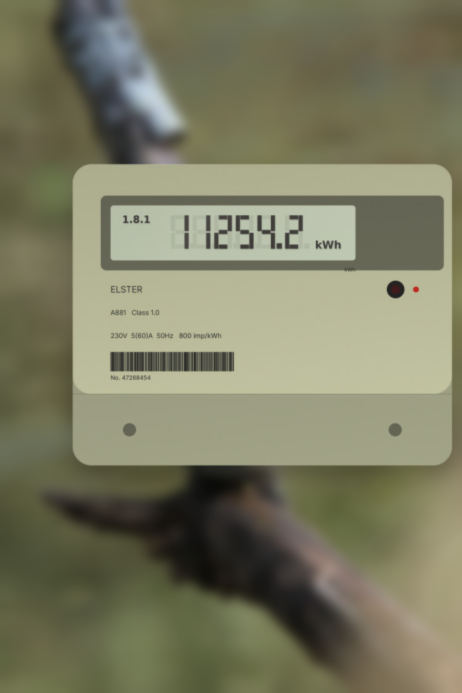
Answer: 11254.2 kWh
